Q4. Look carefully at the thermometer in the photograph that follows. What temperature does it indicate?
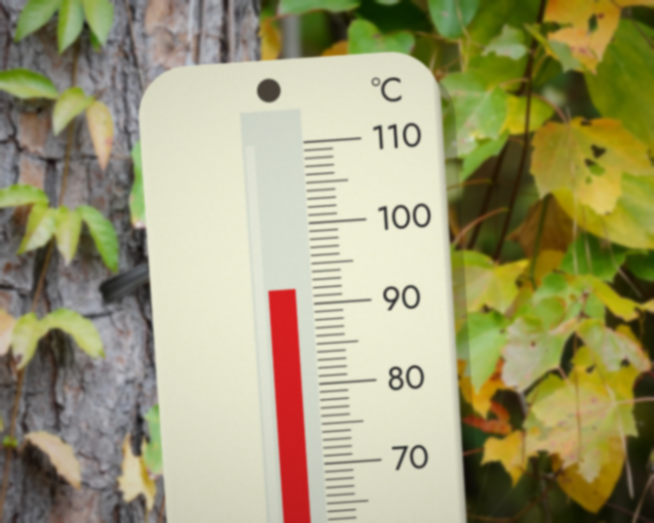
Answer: 92 °C
